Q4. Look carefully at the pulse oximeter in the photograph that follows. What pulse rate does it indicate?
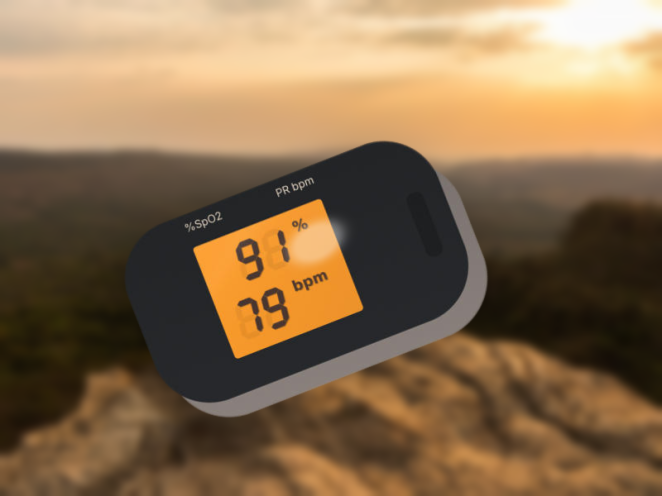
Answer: 79 bpm
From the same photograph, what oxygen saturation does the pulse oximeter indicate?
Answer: 91 %
